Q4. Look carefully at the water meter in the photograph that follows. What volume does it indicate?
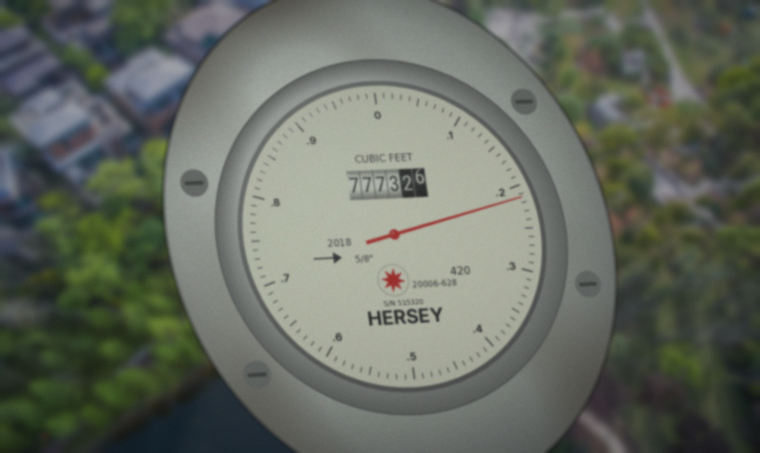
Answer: 777326.21 ft³
